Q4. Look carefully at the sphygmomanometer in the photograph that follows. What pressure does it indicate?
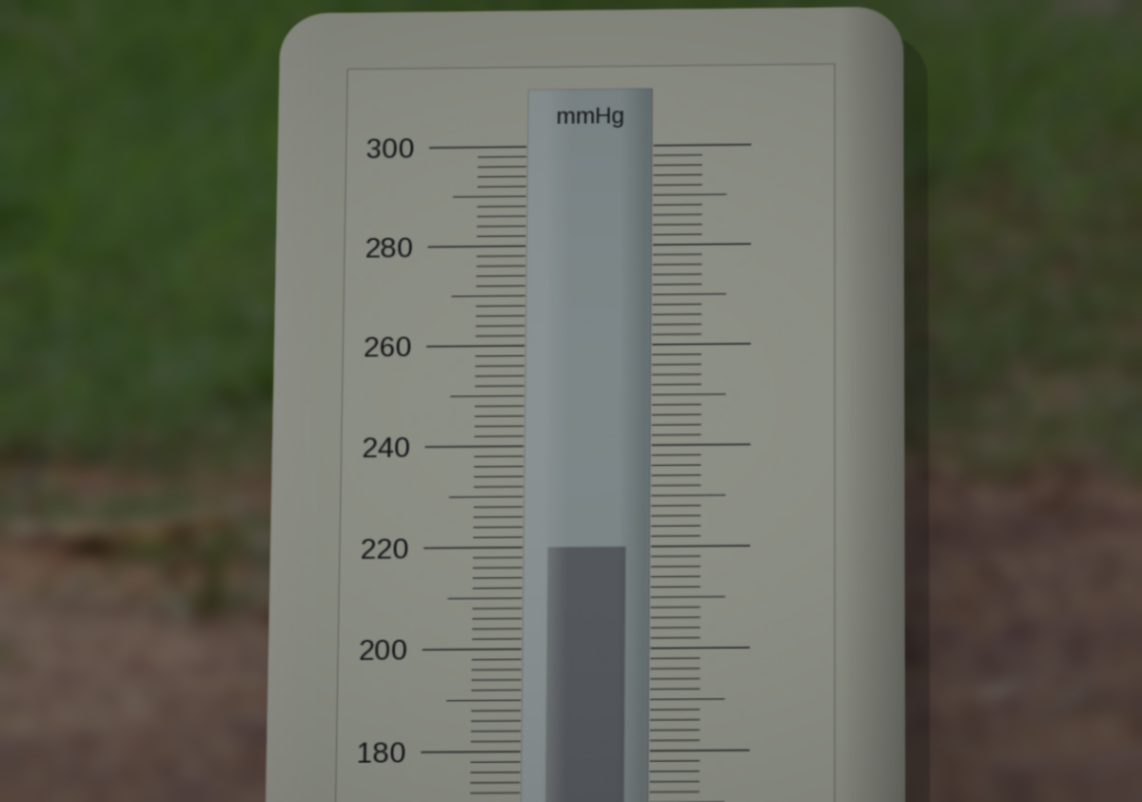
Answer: 220 mmHg
